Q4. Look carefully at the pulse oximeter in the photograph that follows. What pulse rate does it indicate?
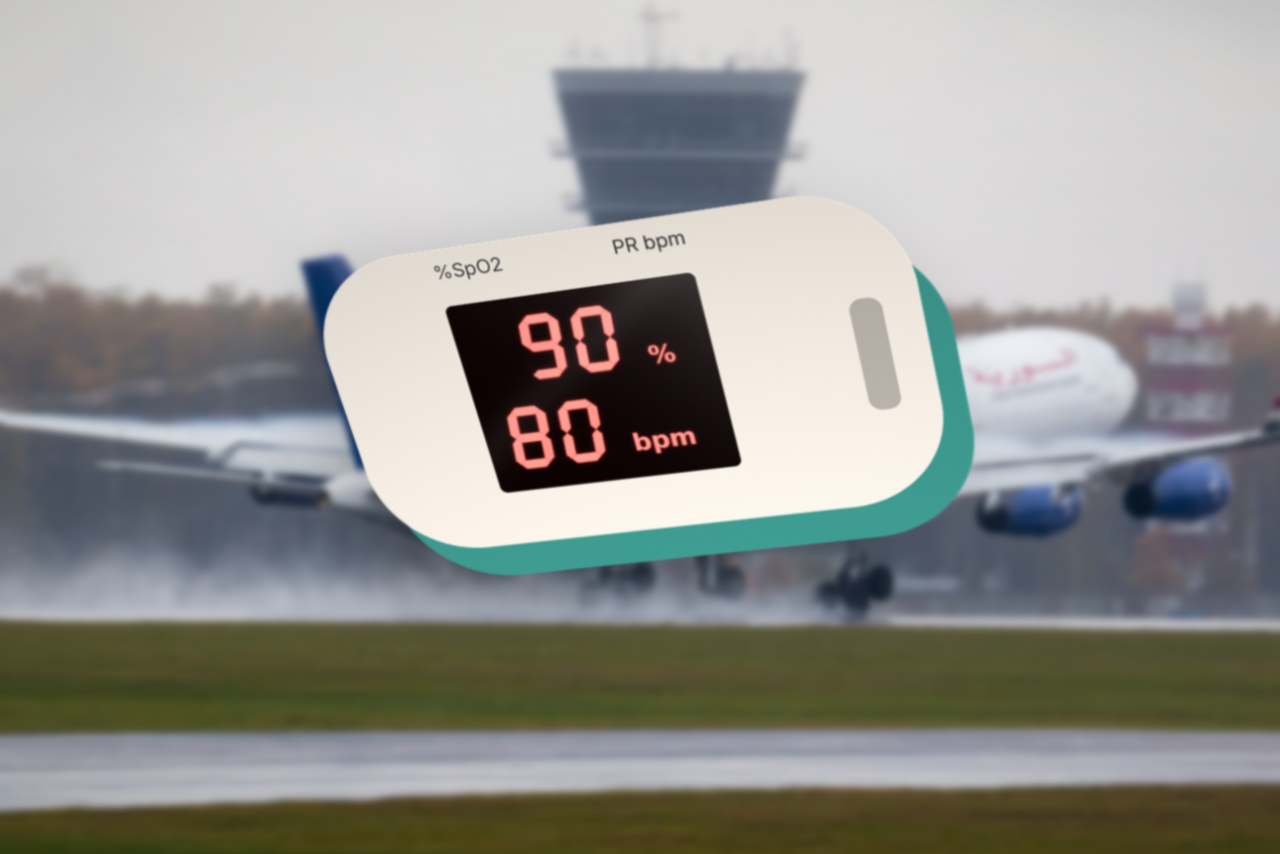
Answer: 80 bpm
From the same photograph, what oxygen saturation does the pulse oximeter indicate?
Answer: 90 %
